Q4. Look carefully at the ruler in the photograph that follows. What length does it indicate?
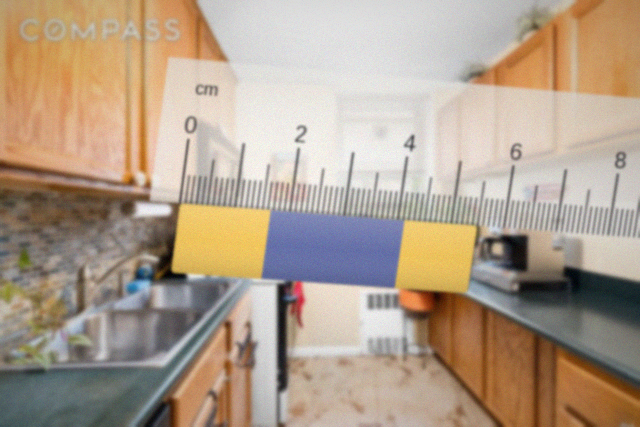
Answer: 5.5 cm
